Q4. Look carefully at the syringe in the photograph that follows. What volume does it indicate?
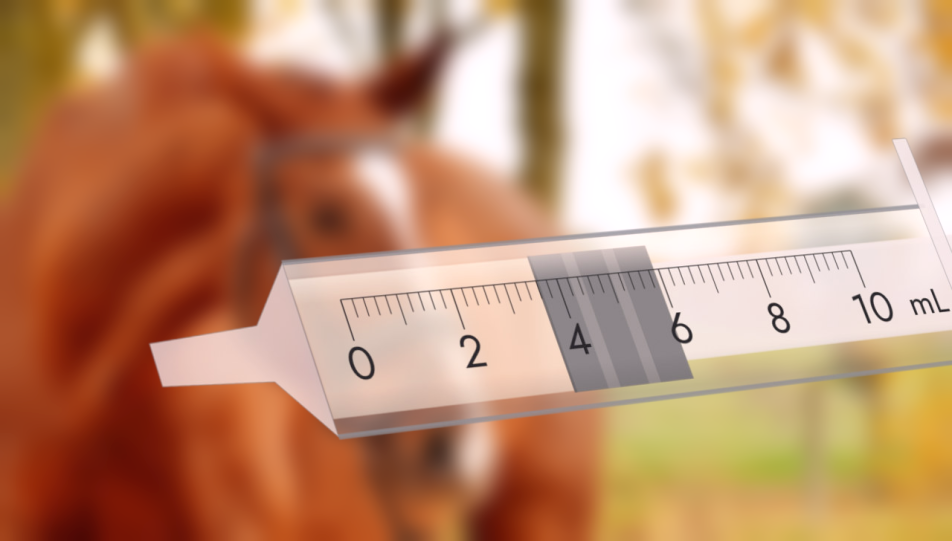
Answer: 3.6 mL
